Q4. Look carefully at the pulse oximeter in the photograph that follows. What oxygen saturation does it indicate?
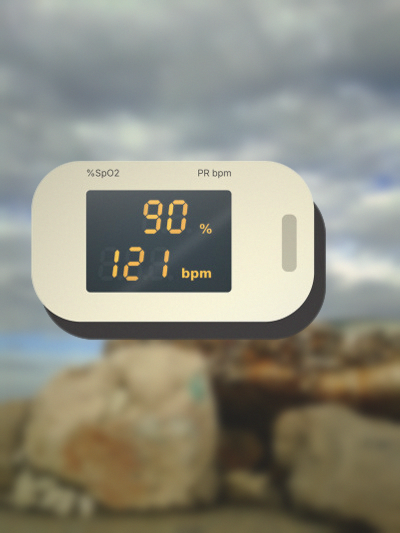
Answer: 90 %
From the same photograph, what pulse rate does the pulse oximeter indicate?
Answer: 121 bpm
